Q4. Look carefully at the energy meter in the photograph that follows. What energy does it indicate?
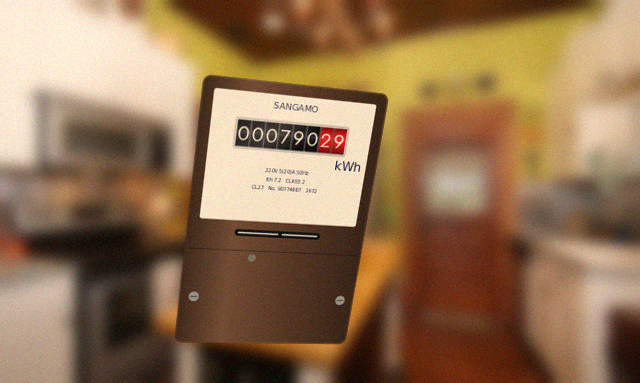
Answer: 790.29 kWh
